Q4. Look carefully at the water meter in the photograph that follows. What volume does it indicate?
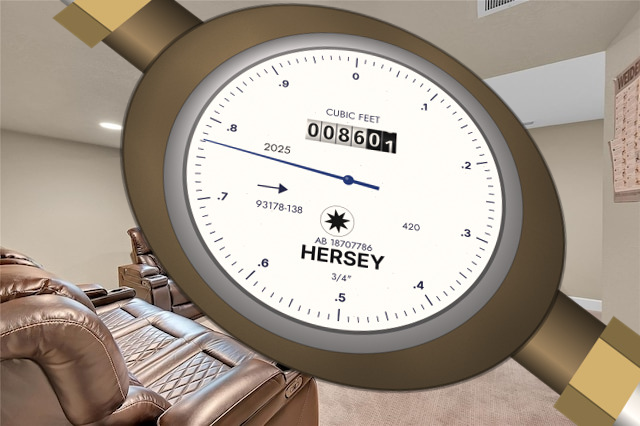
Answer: 8600.77 ft³
